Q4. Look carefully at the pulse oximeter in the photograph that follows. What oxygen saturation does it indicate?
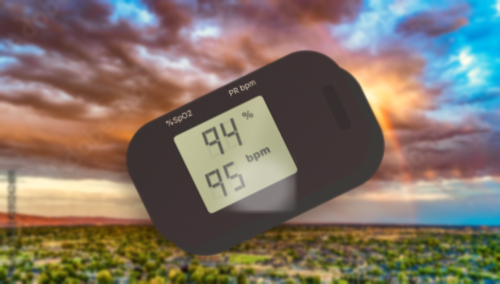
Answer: 94 %
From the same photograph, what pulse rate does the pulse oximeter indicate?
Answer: 95 bpm
